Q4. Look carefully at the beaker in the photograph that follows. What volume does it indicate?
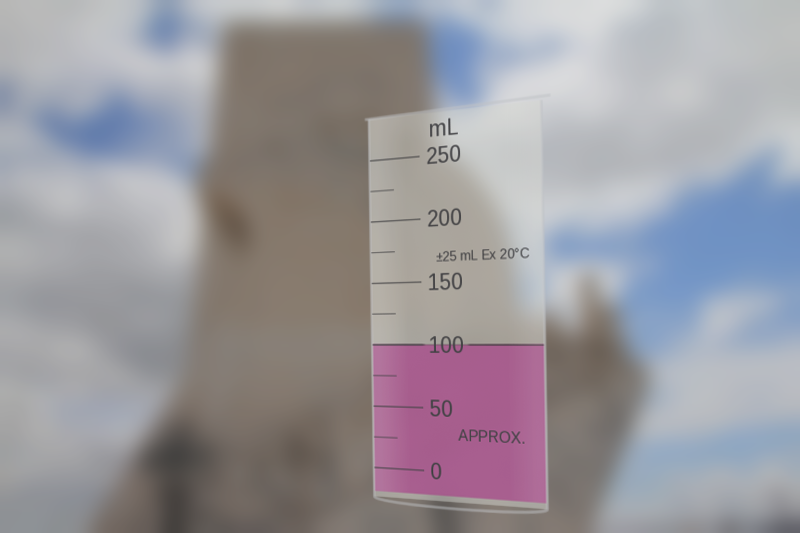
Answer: 100 mL
